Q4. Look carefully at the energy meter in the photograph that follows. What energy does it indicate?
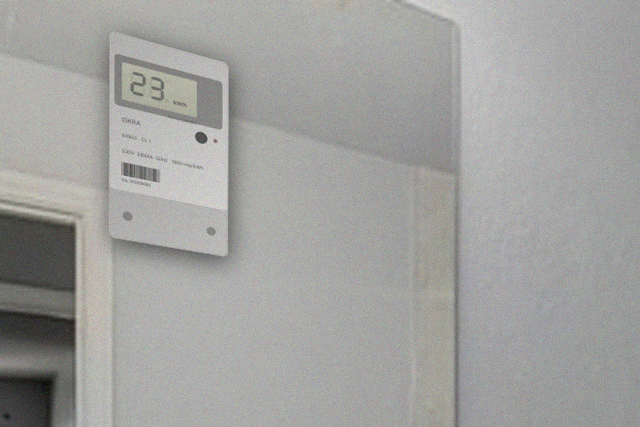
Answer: 23 kWh
